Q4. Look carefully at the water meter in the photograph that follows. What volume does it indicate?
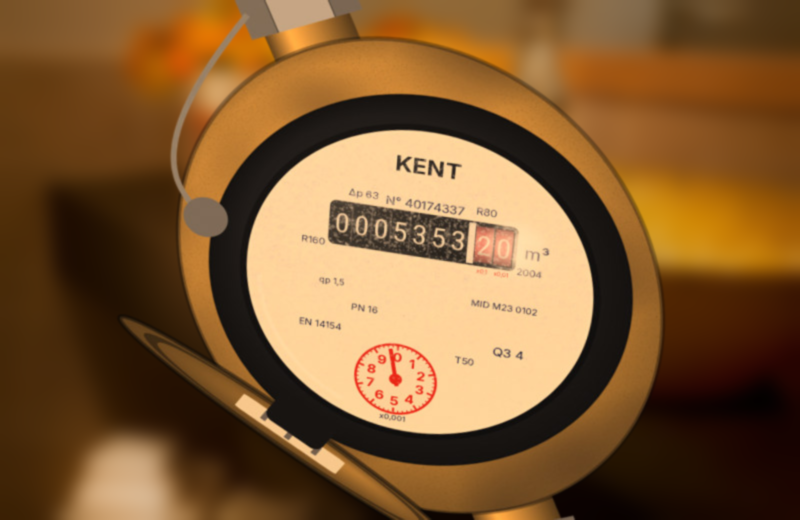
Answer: 5353.199 m³
